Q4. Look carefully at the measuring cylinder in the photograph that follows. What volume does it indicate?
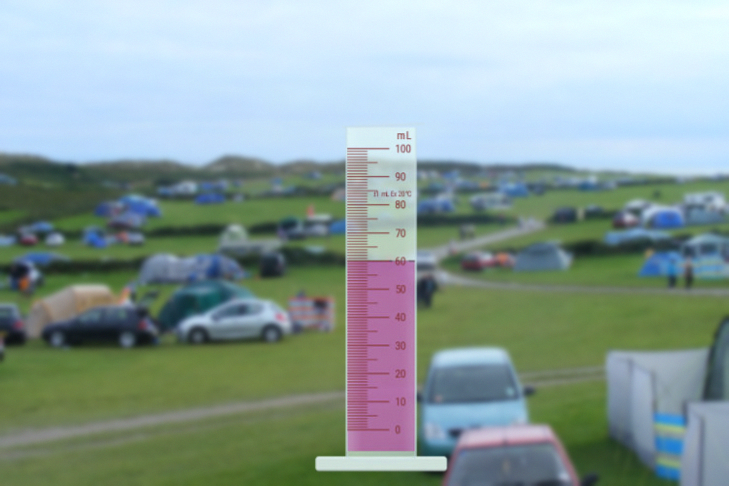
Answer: 60 mL
